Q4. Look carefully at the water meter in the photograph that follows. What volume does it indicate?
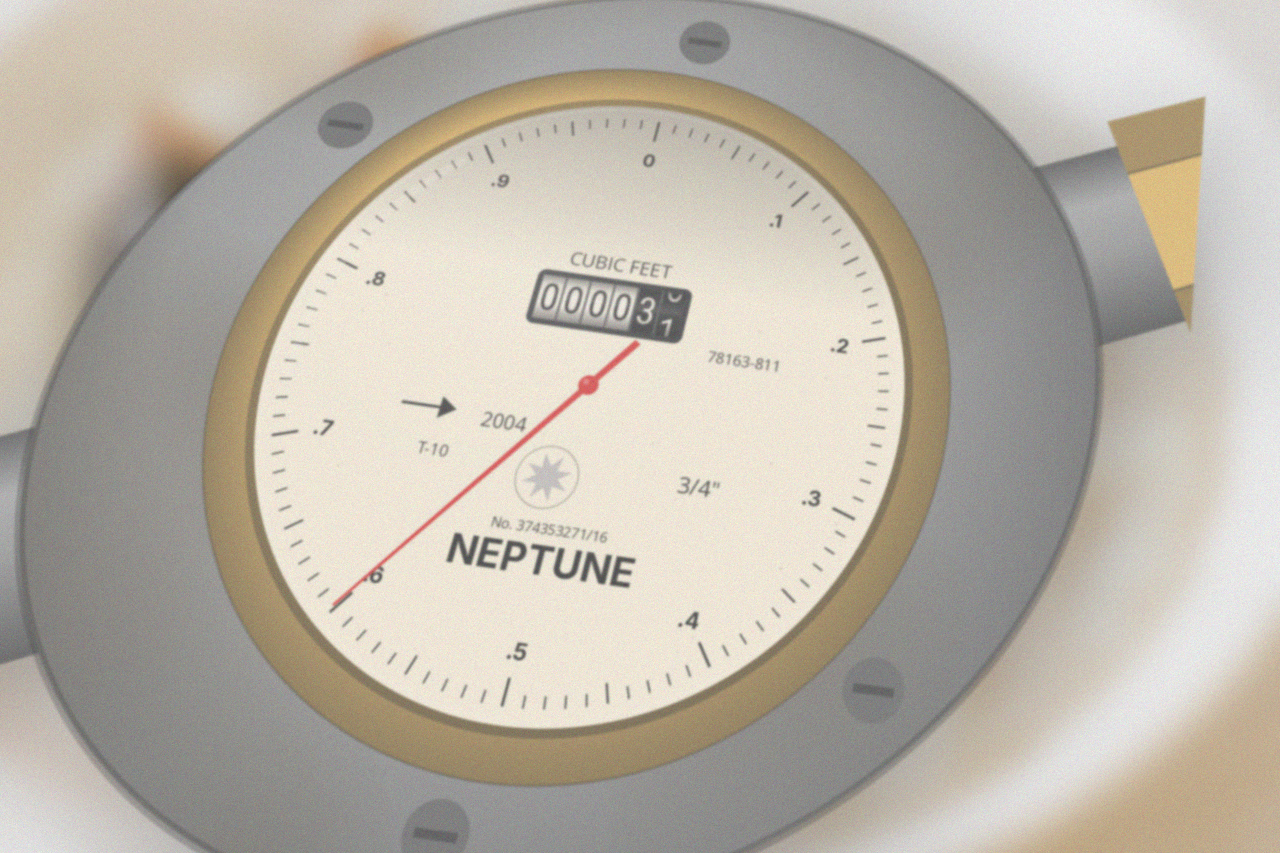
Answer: 30.60 ft³
